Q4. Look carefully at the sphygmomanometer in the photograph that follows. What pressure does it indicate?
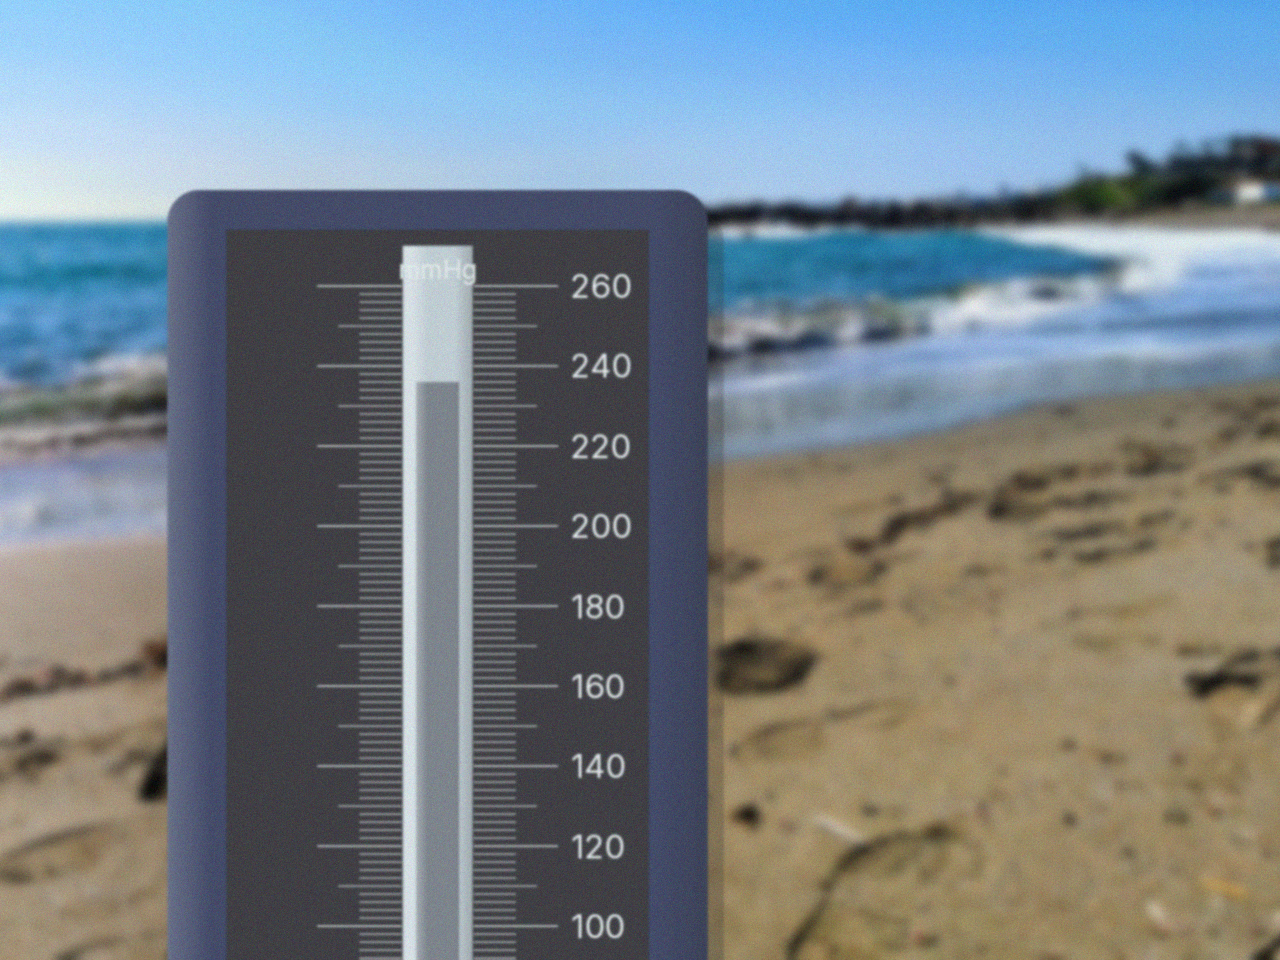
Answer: 236 mmHg
